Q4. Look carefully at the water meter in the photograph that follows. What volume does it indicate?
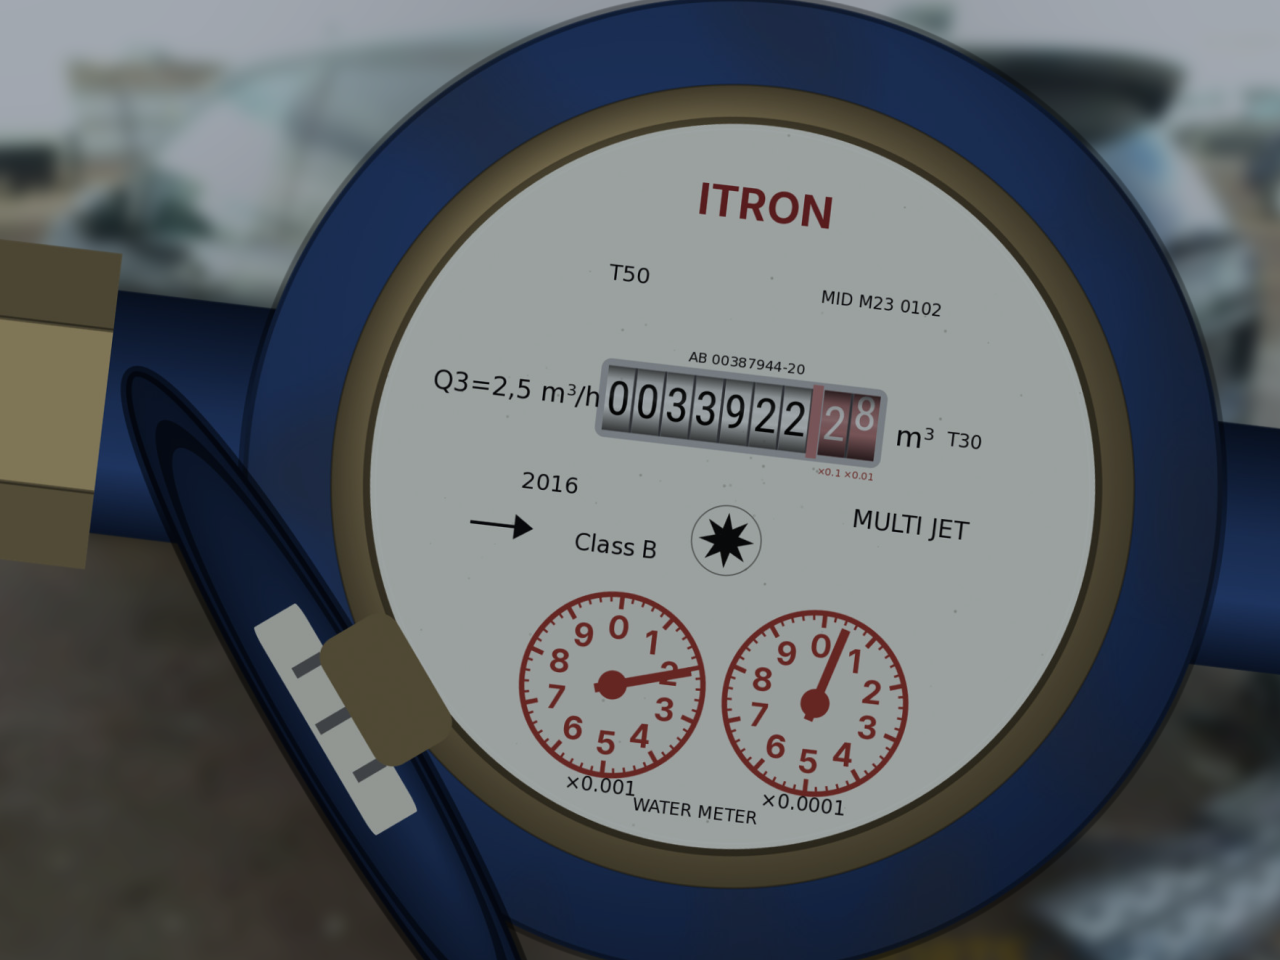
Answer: 33922.2820 m³
